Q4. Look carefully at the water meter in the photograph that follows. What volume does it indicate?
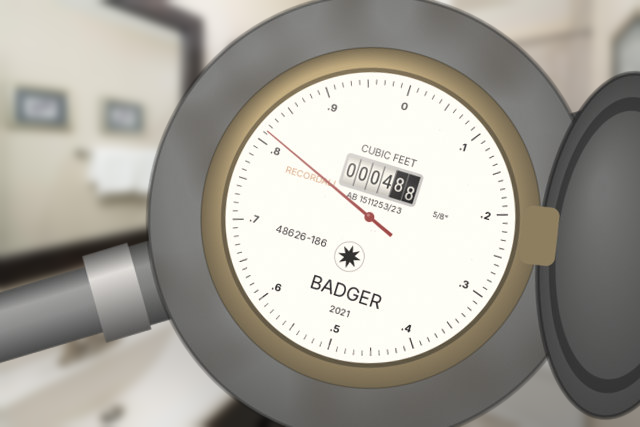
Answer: 487.81 ft³
